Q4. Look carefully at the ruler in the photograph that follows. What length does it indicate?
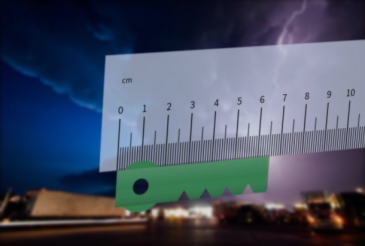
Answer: 6.5 cm
